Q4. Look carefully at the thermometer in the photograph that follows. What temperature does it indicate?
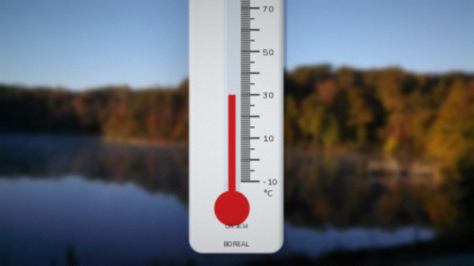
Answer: 30 °C
